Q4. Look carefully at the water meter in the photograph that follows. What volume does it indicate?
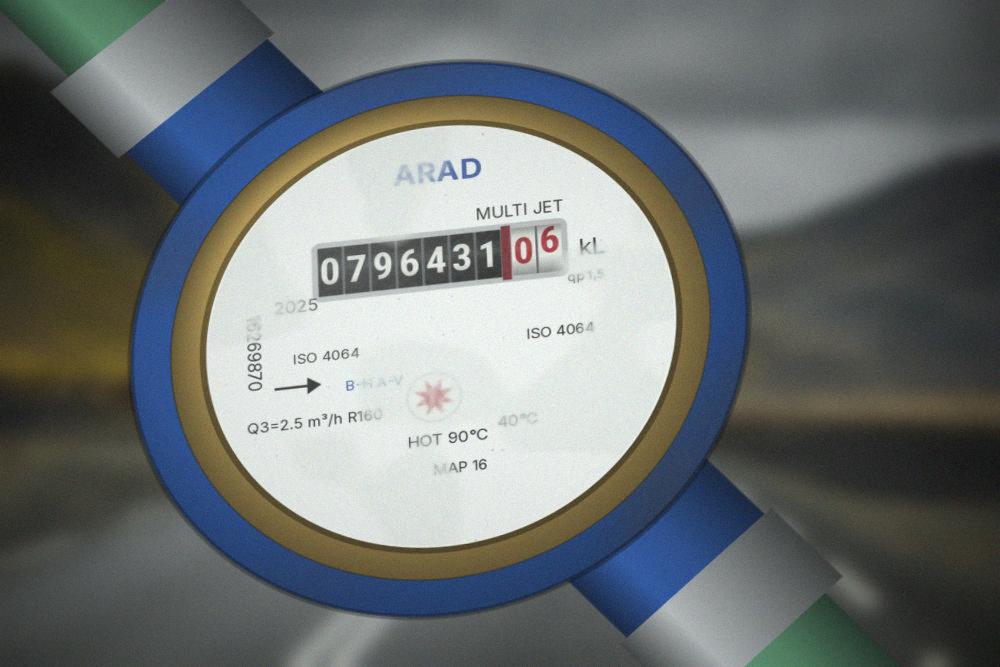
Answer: 796431.06 kL
